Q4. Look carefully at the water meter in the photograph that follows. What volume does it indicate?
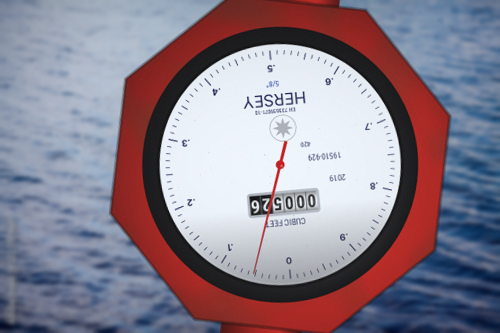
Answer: 526.05 ft³
